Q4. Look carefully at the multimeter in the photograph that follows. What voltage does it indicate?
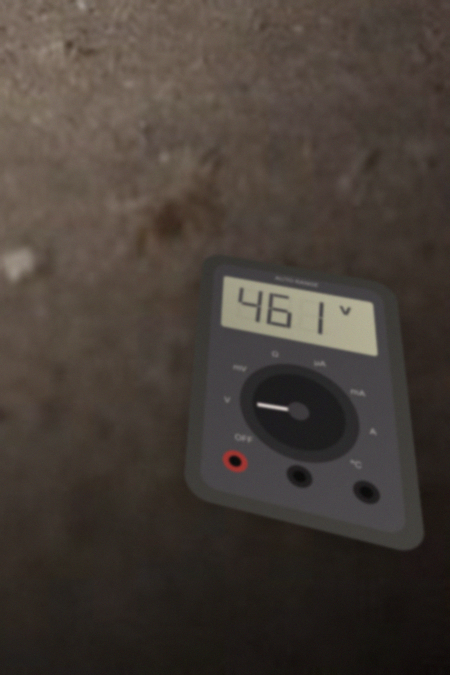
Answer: 461 V
